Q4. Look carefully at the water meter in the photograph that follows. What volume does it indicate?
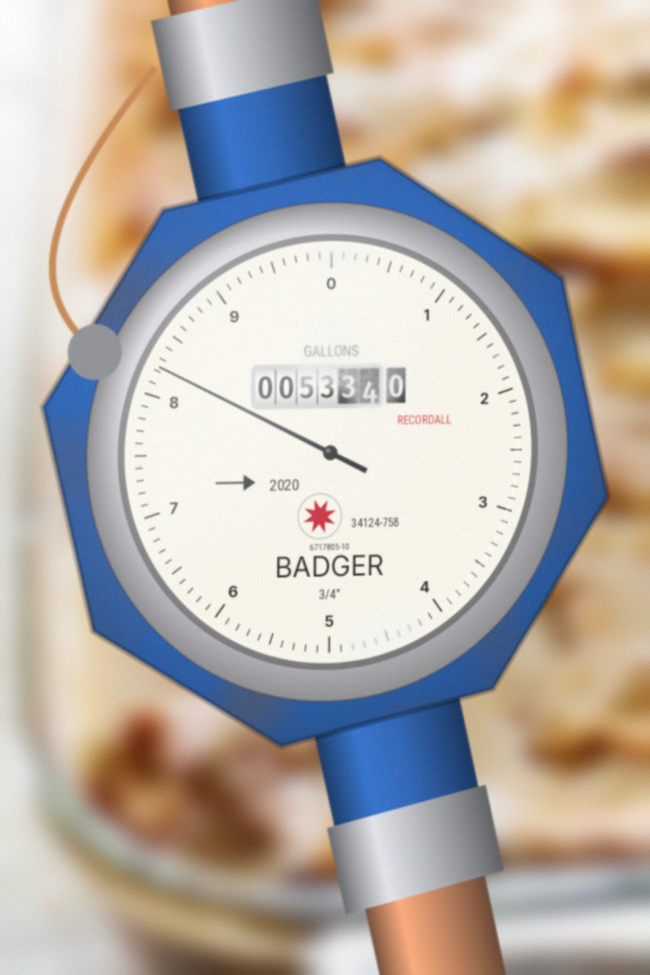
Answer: 53338.2 gal
